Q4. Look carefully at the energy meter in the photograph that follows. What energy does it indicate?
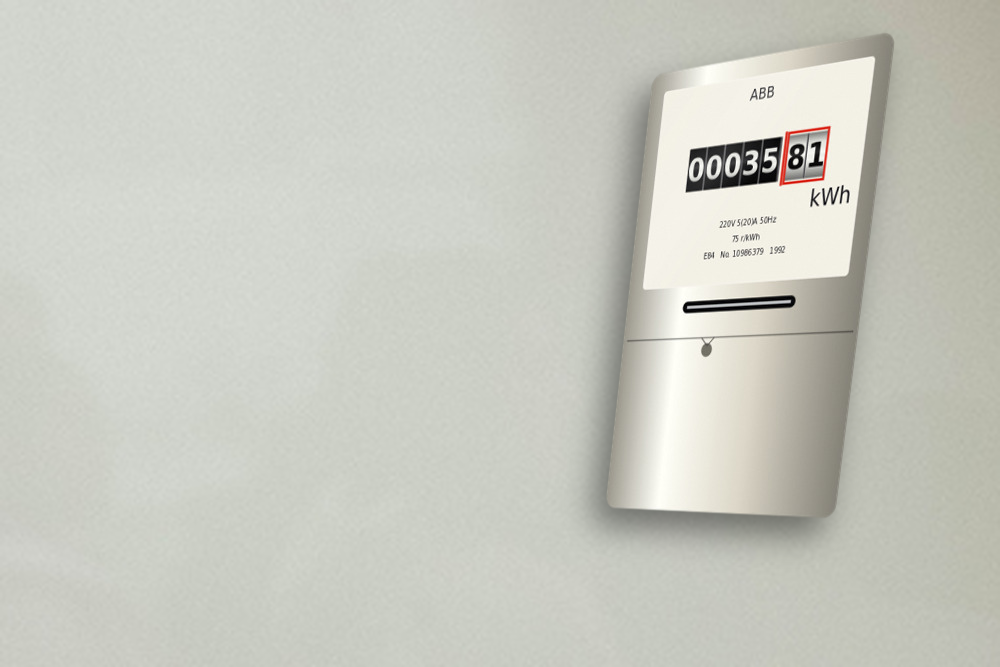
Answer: 35.81 kWh
